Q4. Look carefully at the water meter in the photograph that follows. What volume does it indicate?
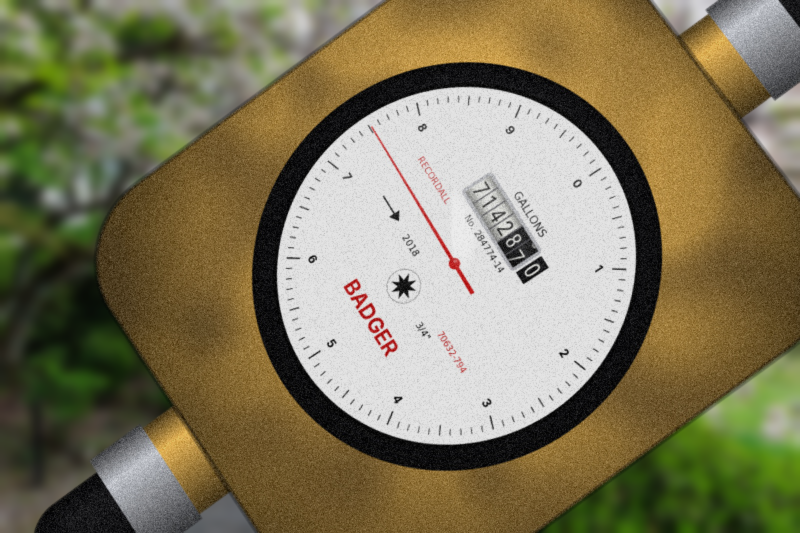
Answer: 7142867.5 gal
